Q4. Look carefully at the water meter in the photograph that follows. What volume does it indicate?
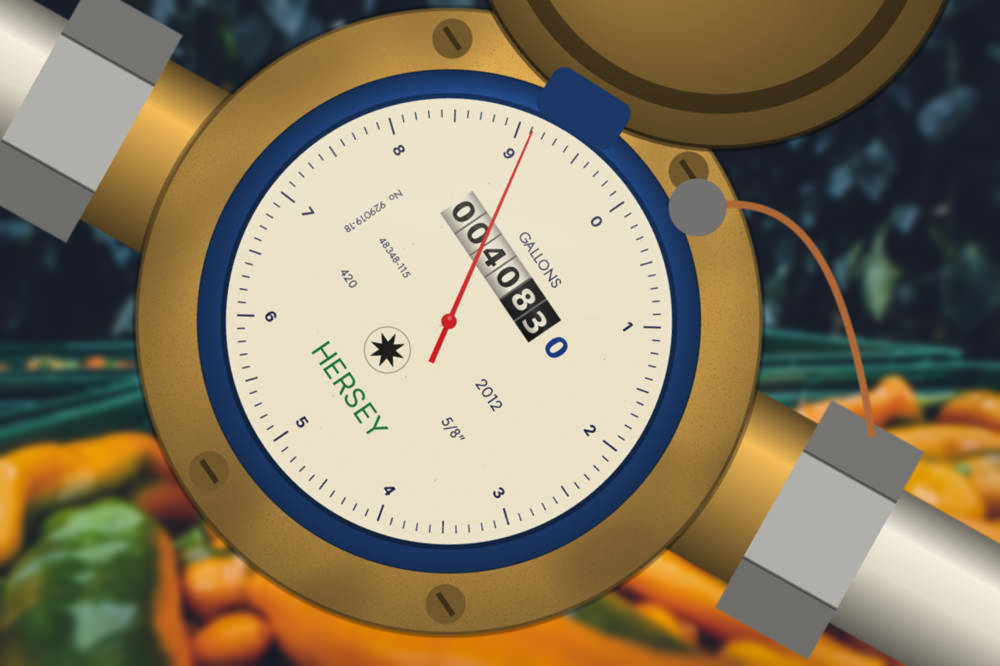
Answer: 40829.1 gal
